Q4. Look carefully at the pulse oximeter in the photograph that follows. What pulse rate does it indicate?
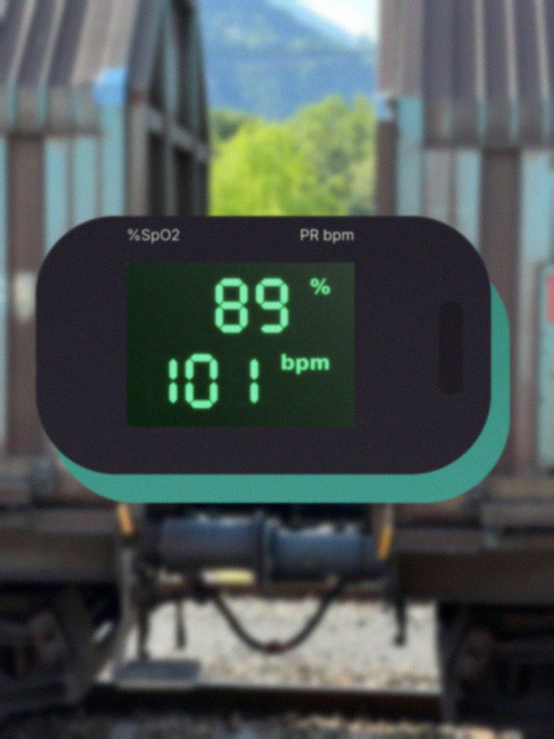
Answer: 101 bpm
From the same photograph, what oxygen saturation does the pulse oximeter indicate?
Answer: 89 %
